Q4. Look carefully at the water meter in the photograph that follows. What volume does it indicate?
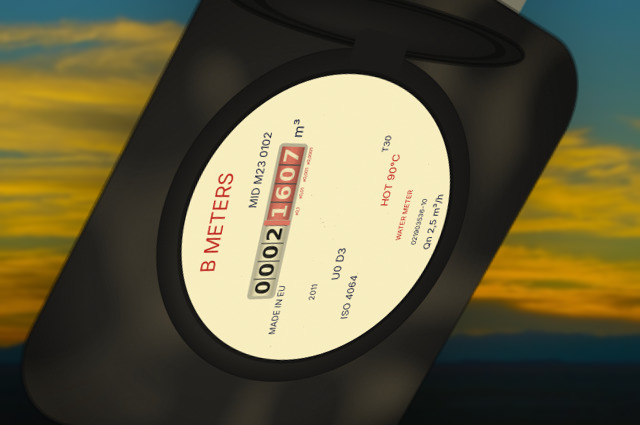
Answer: 2.1607 m³
